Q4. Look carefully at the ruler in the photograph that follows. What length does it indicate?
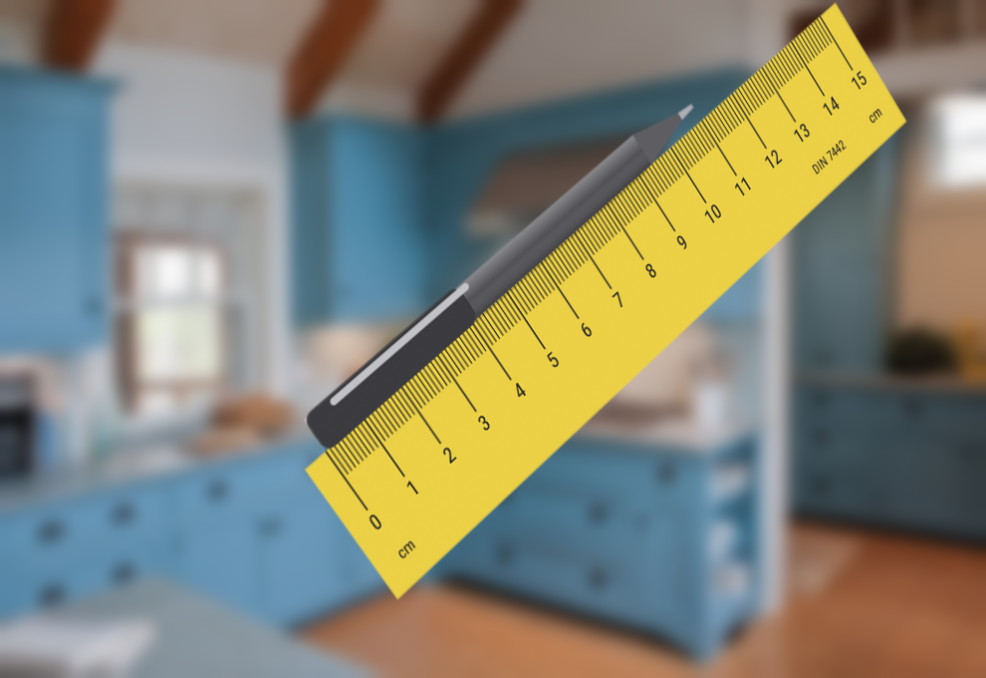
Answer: 11 cm
